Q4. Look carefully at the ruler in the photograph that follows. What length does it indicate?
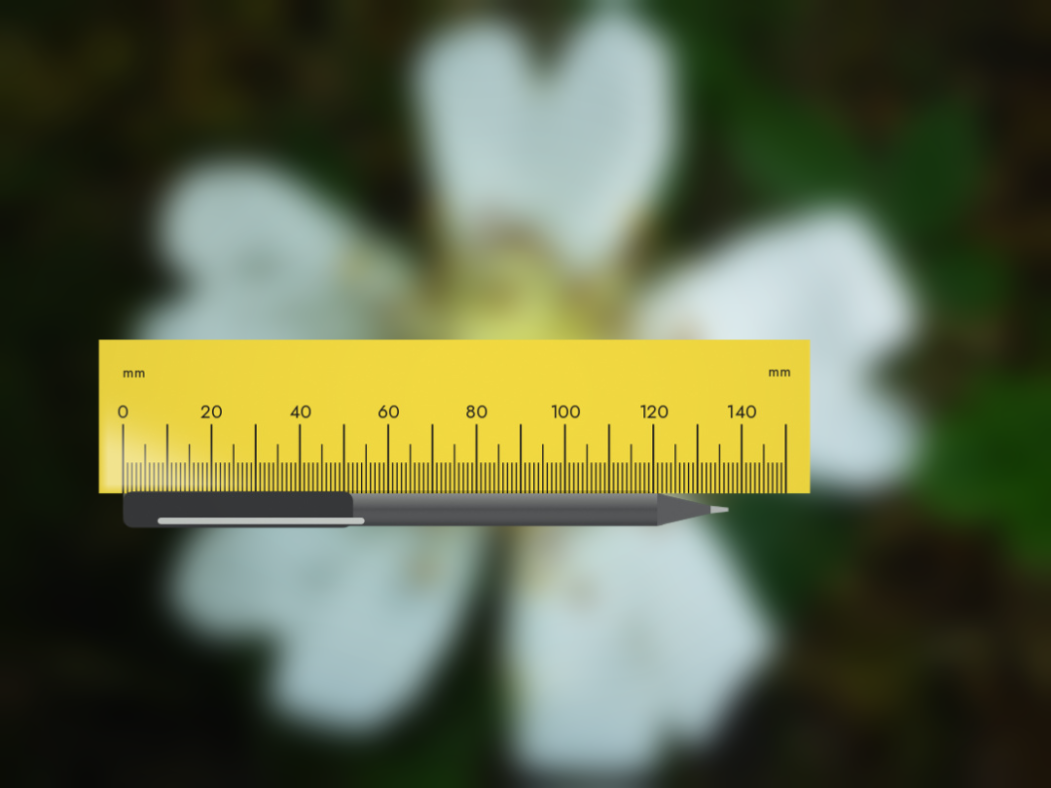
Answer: 137 mm
